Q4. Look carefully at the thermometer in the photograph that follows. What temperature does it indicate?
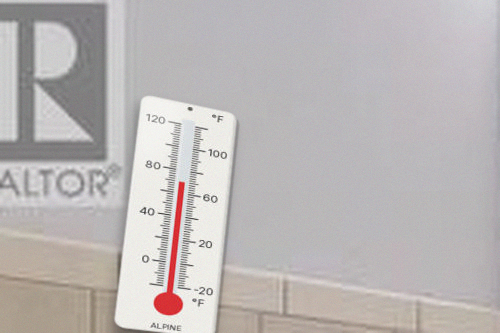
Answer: 70 °F
